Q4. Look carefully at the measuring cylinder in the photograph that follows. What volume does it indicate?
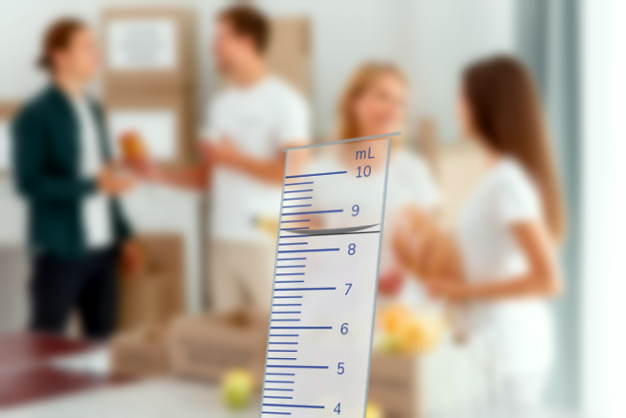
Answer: 8.4 mL
